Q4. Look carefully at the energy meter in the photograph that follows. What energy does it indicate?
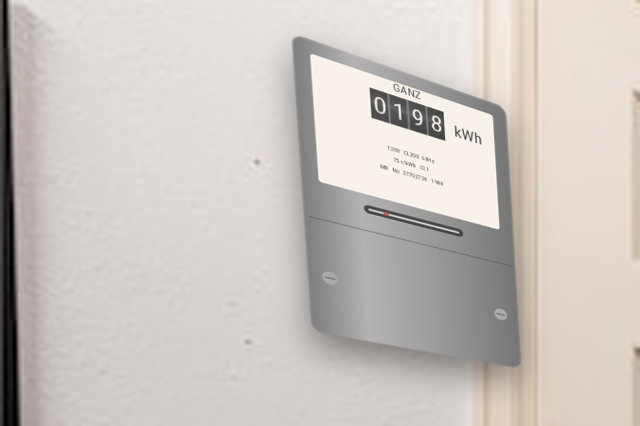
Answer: 198 kWh
